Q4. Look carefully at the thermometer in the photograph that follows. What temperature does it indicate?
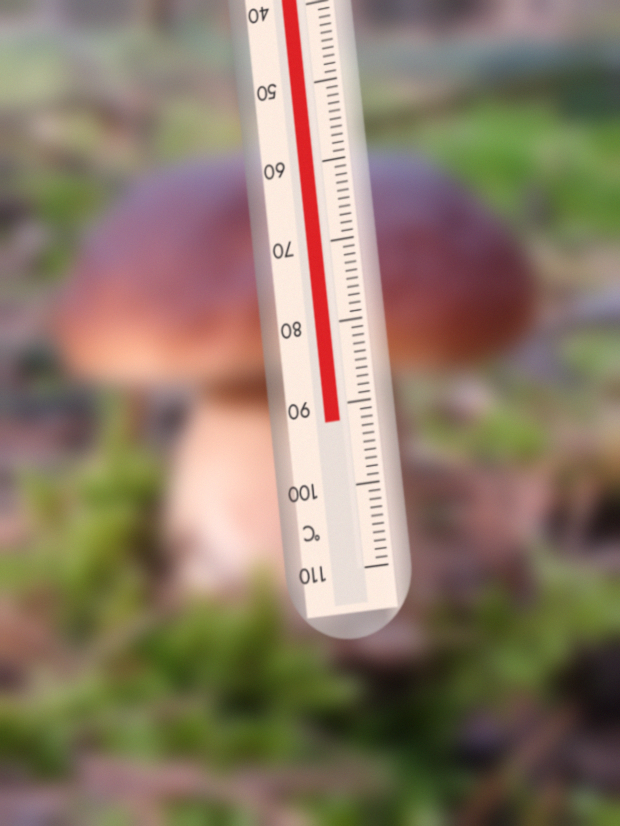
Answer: 92 °C
